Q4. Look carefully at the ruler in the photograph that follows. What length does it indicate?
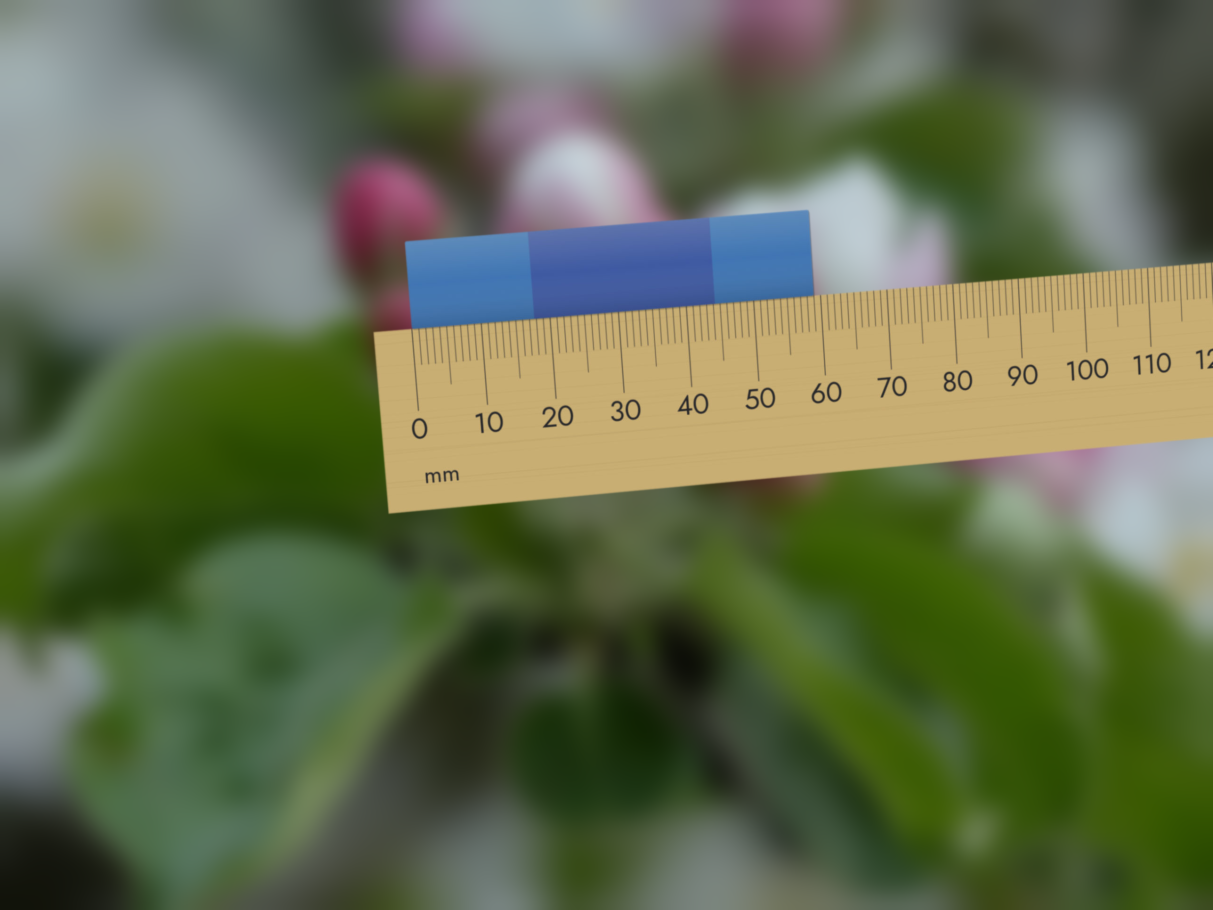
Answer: 59 mm
